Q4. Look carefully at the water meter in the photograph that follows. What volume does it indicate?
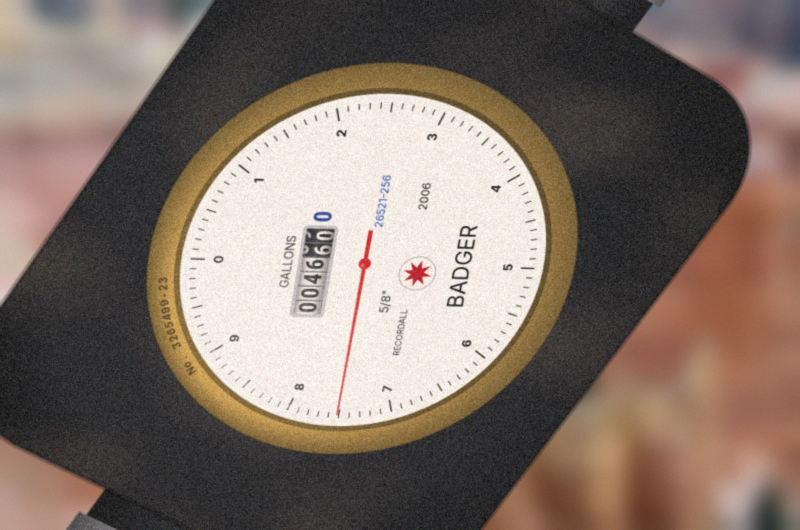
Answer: 46597.5 gal
